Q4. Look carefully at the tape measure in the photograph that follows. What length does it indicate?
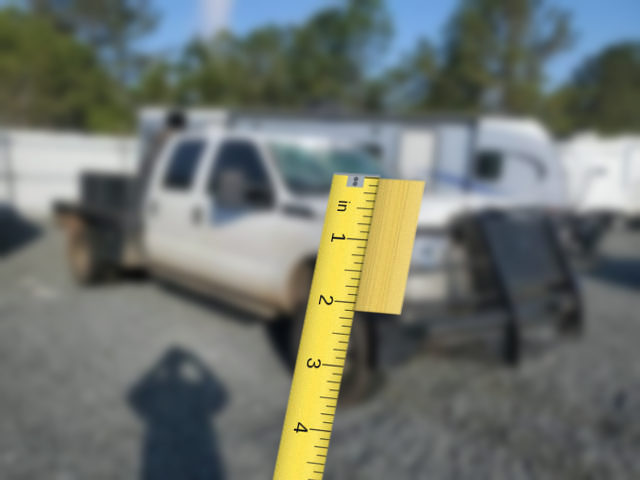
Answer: 2.125 in
